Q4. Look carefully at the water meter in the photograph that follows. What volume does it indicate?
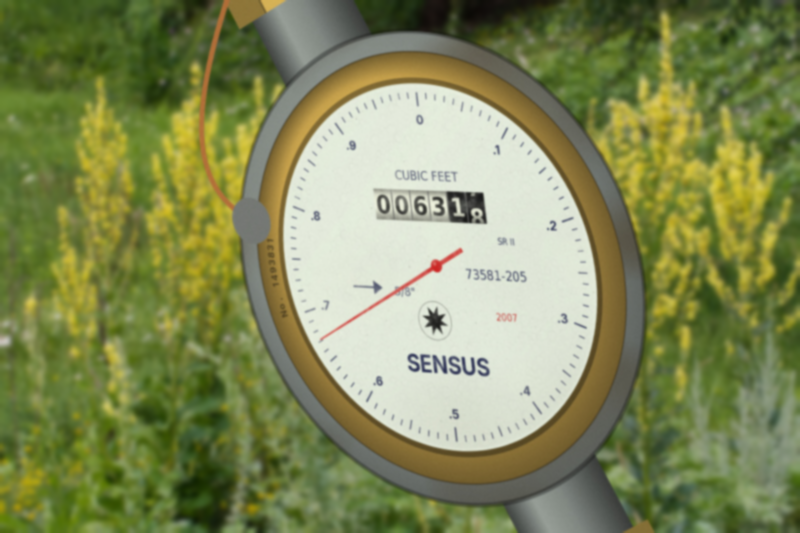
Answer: 6317.67 ft³
